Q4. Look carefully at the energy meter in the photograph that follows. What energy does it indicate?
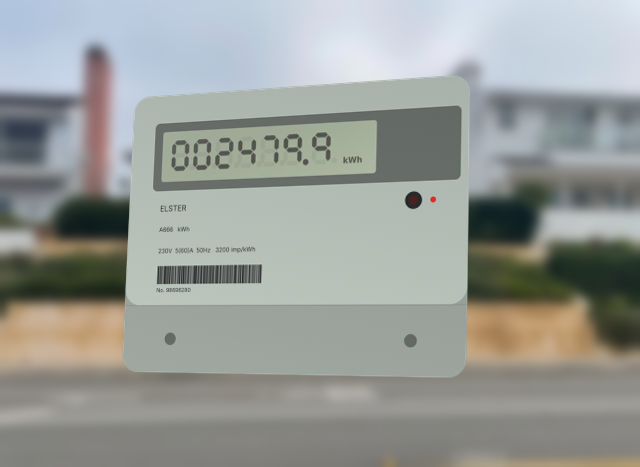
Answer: 2479.9 kWh
